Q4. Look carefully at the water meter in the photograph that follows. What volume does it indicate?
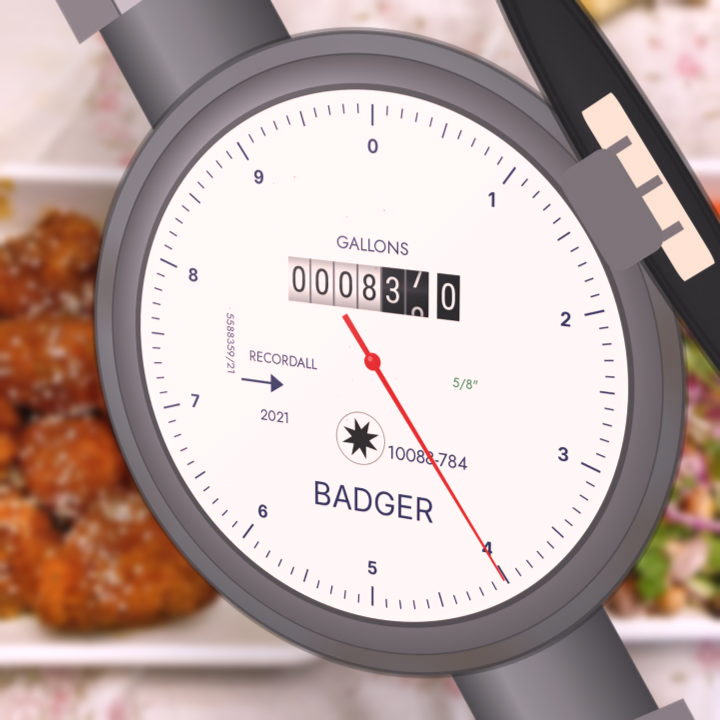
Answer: 8374.0 gal
